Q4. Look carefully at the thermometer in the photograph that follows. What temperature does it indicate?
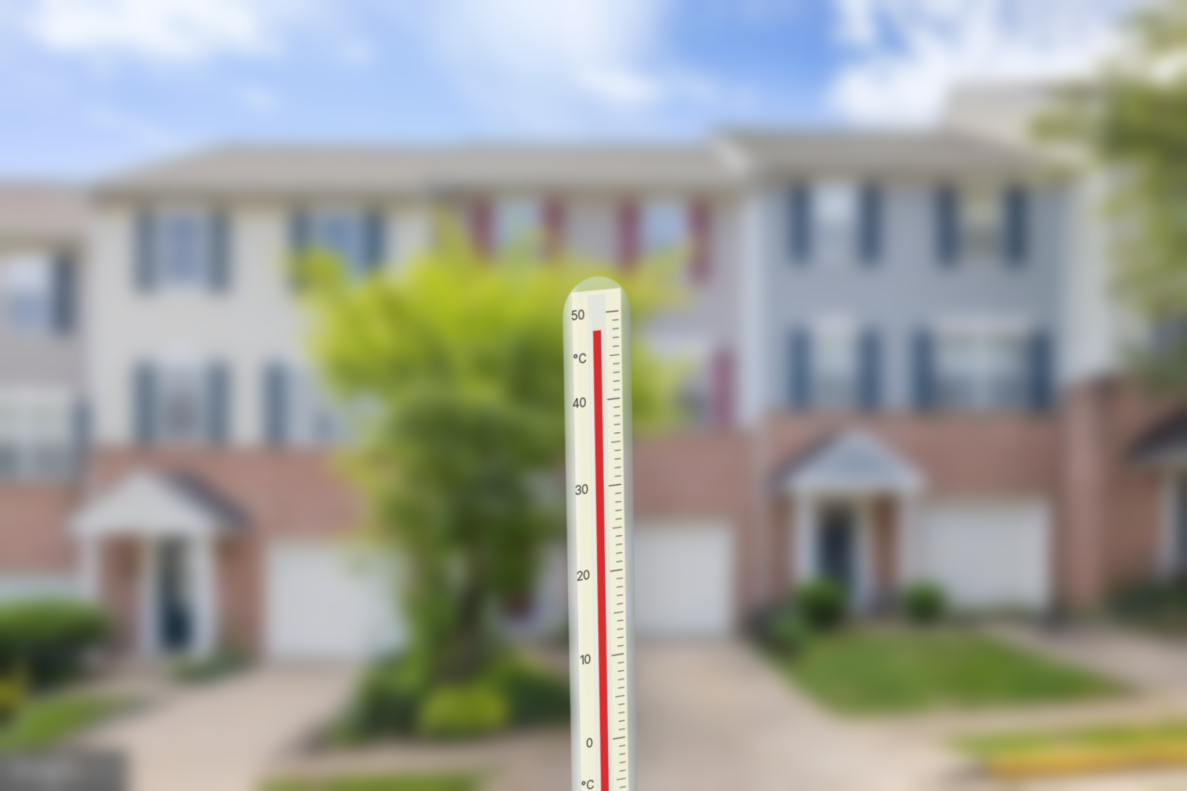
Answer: 48 °C
